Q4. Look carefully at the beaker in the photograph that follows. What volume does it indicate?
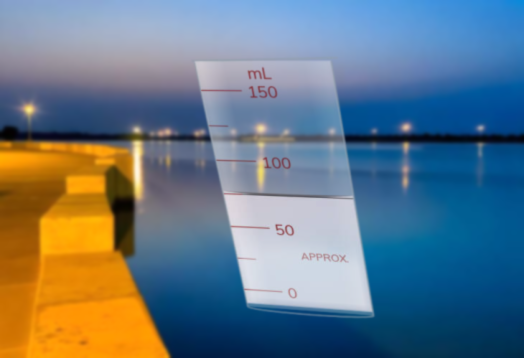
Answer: 75 mL
